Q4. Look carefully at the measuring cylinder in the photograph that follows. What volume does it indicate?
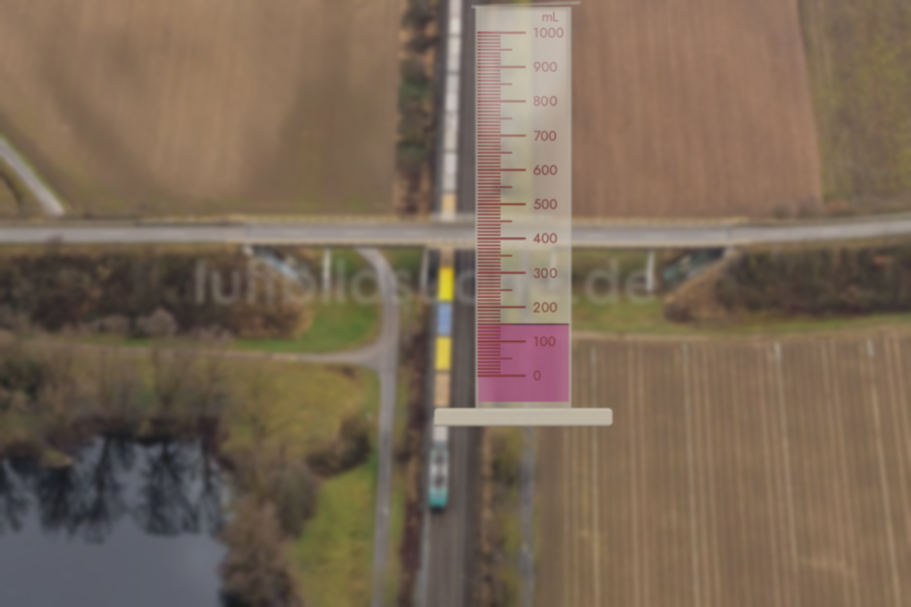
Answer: 150 mL
